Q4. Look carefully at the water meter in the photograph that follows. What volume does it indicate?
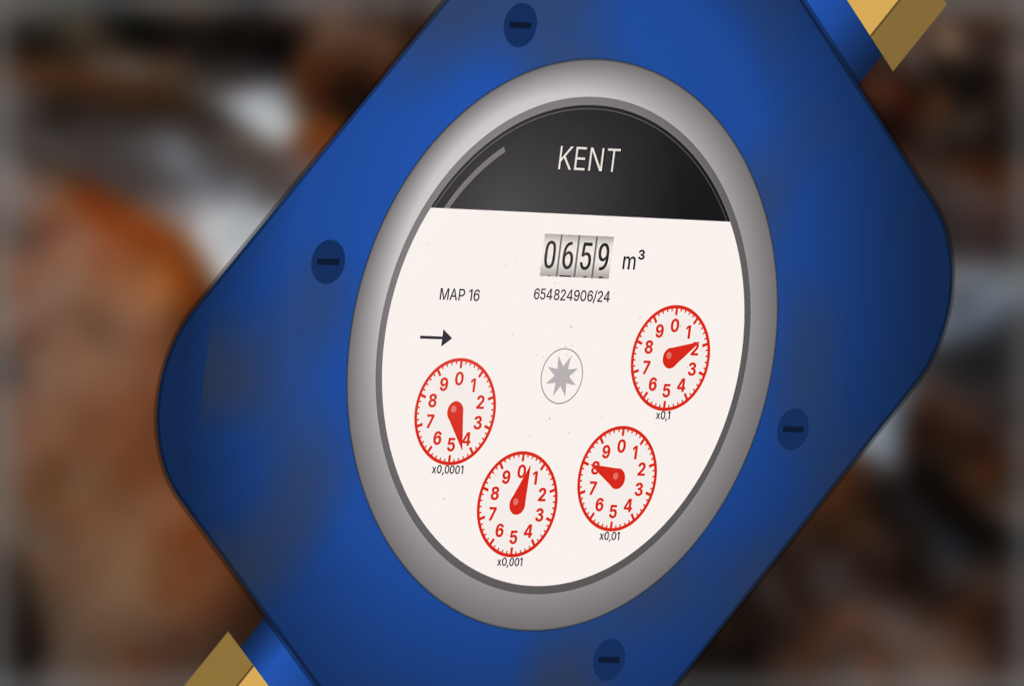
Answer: 659.1804 m³
